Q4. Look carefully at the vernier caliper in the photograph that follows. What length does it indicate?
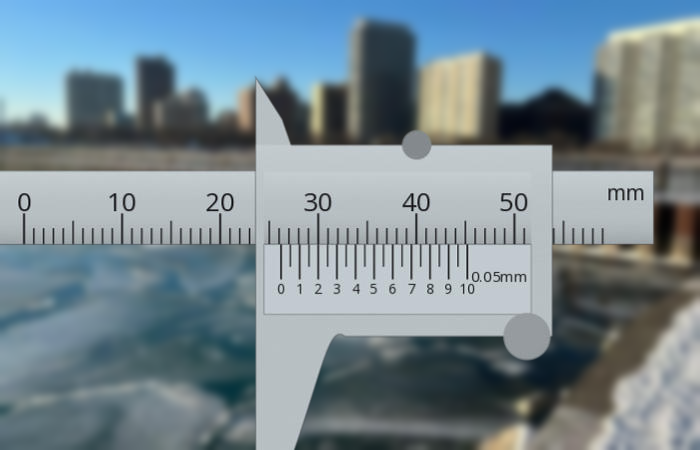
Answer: 26.2 mm
